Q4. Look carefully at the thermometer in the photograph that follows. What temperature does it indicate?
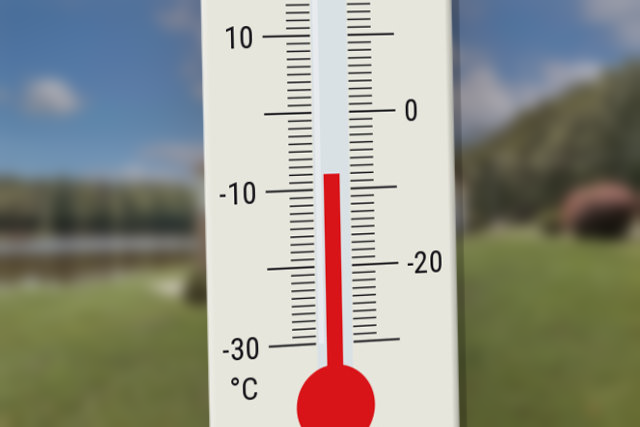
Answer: -8 °C
